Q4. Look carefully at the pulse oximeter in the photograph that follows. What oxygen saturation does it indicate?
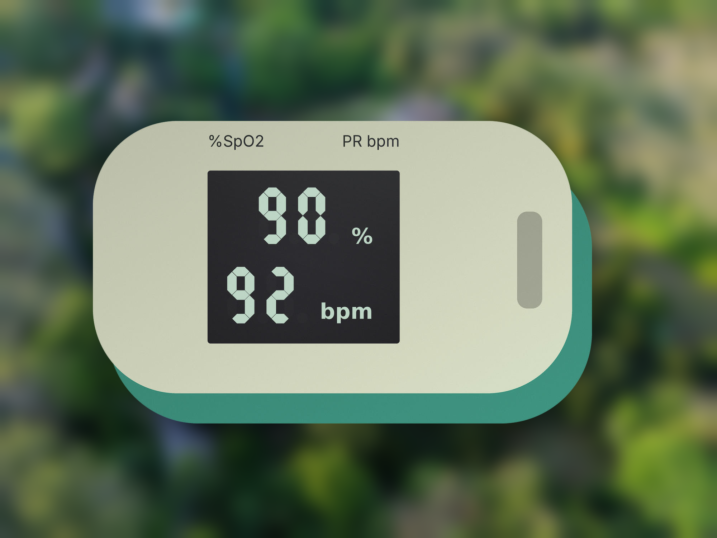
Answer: 90 %
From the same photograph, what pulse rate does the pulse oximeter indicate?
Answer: 92 bpm
